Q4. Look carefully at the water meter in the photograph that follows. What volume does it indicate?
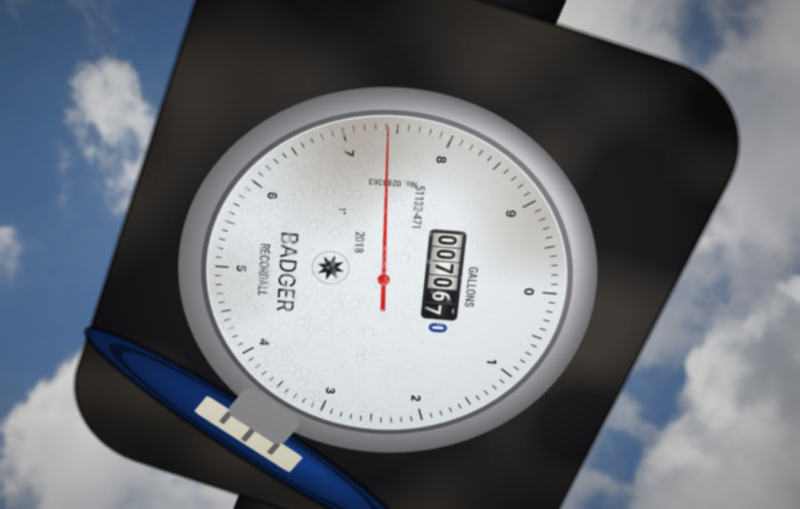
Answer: 70667.4 gal
